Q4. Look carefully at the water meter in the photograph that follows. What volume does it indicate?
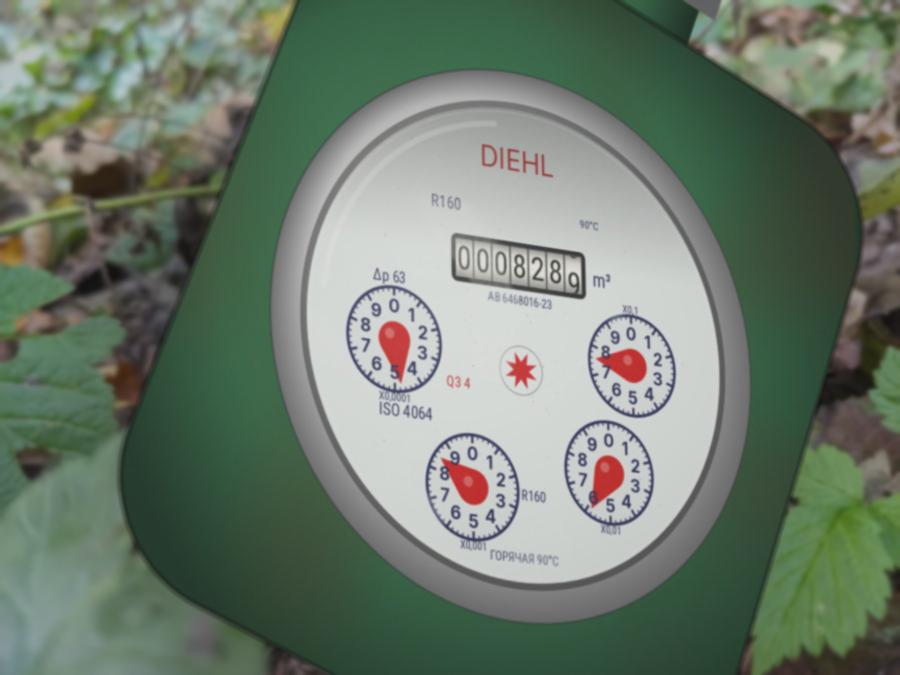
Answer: 8288.7584 m³
